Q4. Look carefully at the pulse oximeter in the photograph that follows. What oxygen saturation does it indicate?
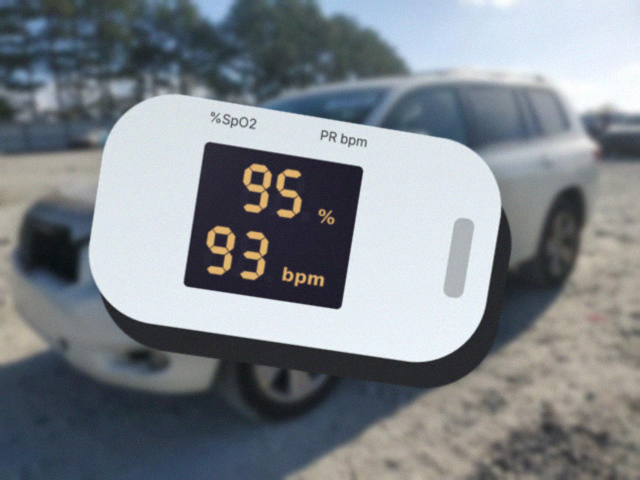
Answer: 95 %
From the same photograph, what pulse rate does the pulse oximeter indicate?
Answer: 93 bpm
